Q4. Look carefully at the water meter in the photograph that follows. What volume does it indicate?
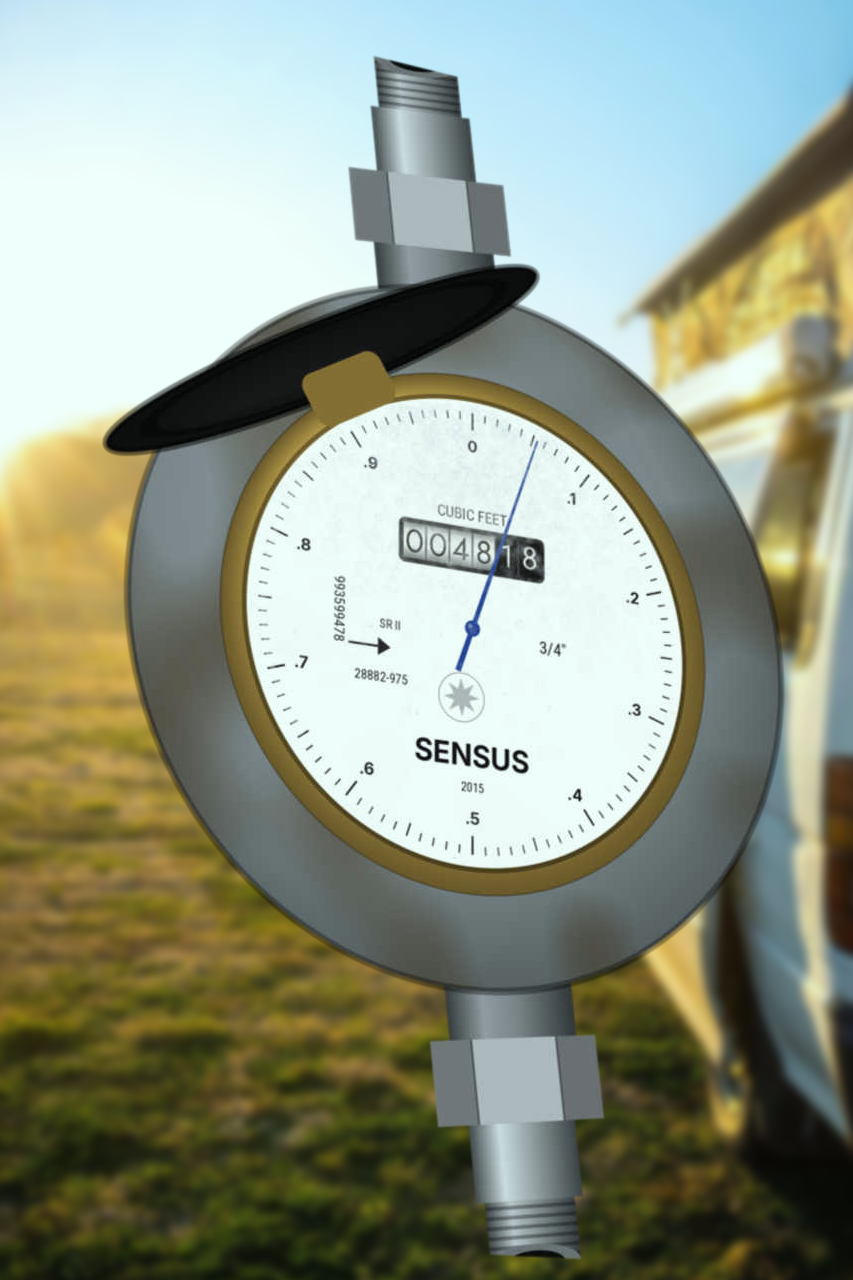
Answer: 4818.05 ft³
